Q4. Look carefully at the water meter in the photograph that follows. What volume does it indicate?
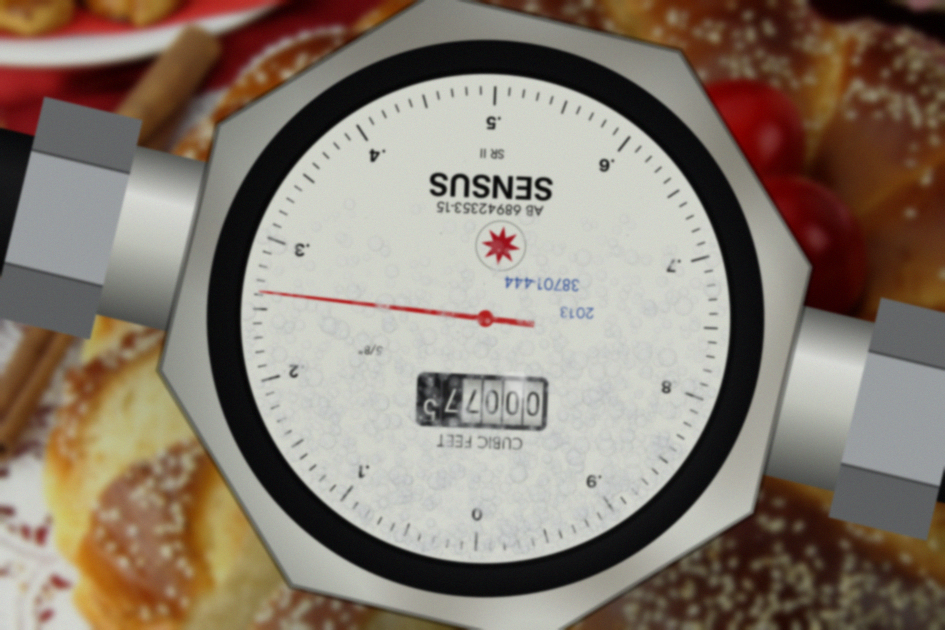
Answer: 775.26 ft³
